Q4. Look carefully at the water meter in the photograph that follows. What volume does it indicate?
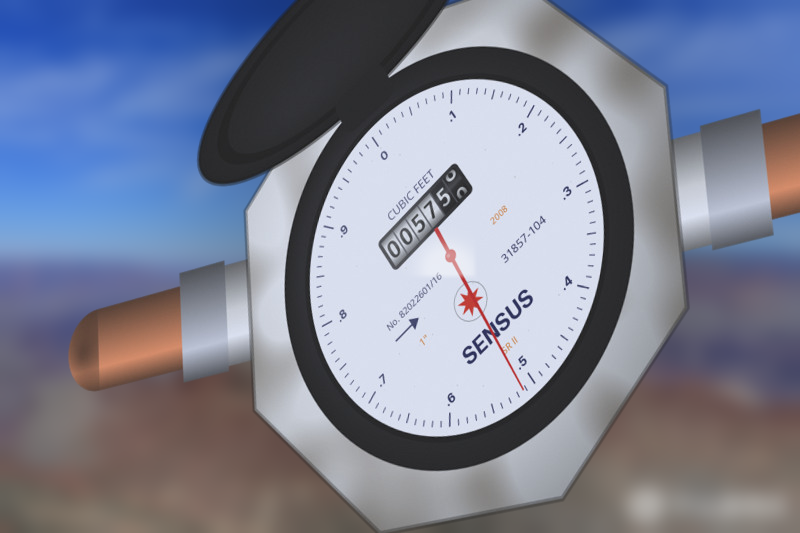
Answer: 5758.51 ft³
